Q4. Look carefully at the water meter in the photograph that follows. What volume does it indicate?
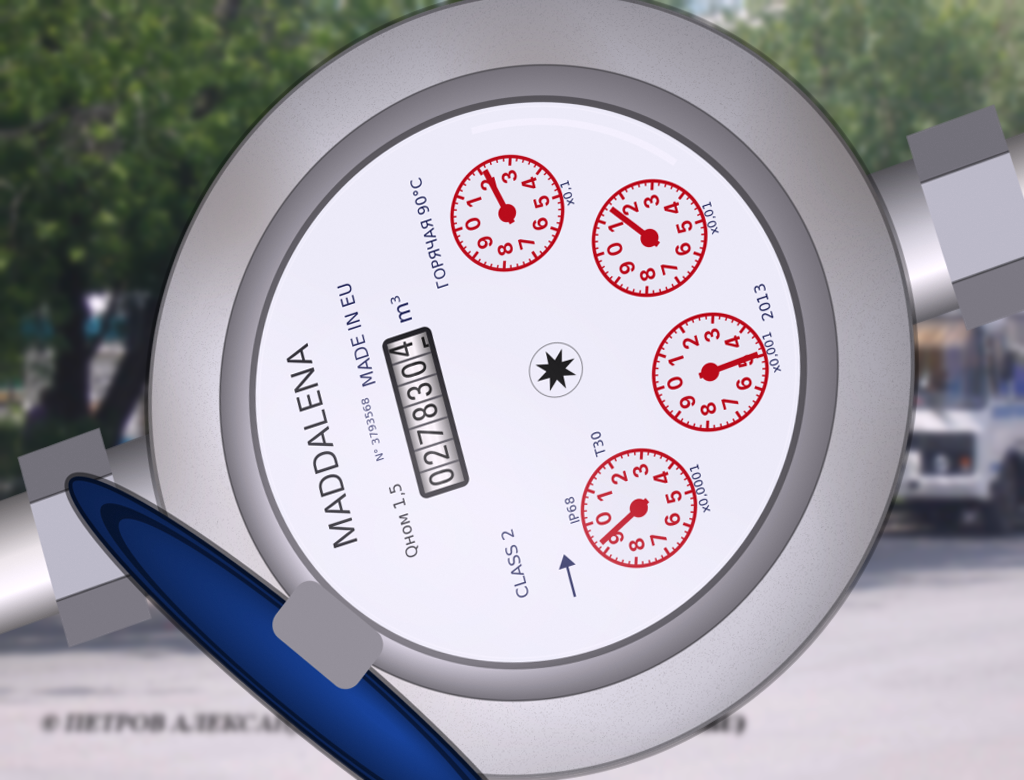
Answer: 278304.2149 m³
